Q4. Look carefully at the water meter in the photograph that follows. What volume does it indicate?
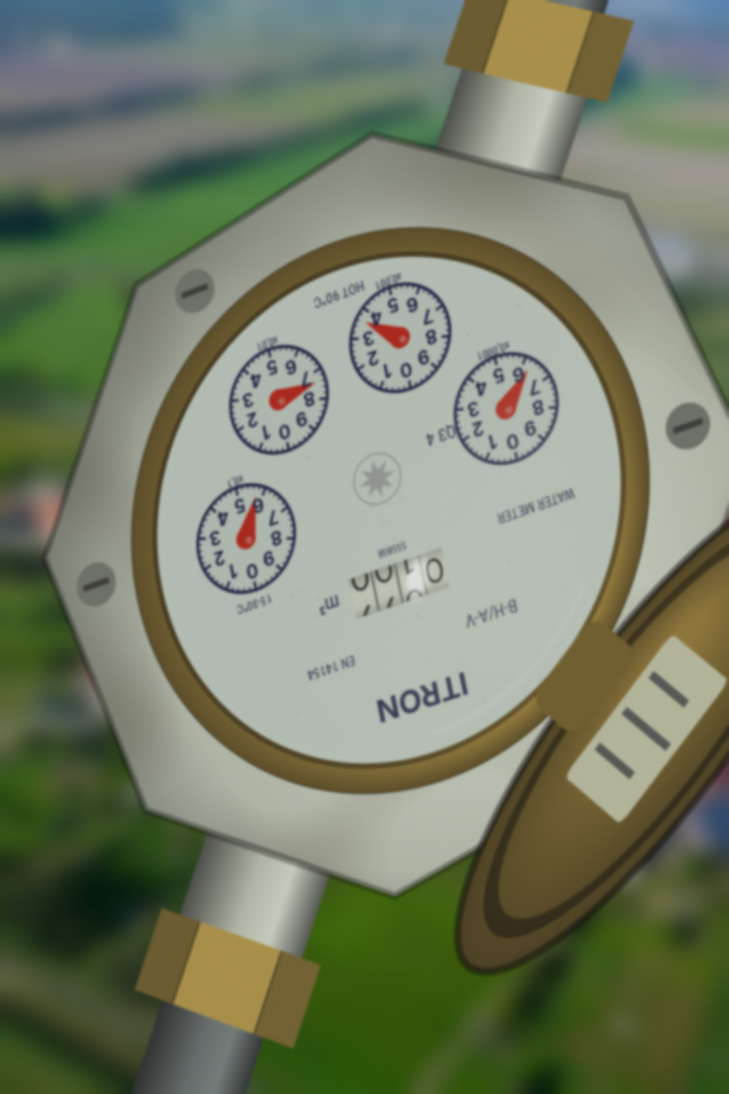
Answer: 99.5736 m³
